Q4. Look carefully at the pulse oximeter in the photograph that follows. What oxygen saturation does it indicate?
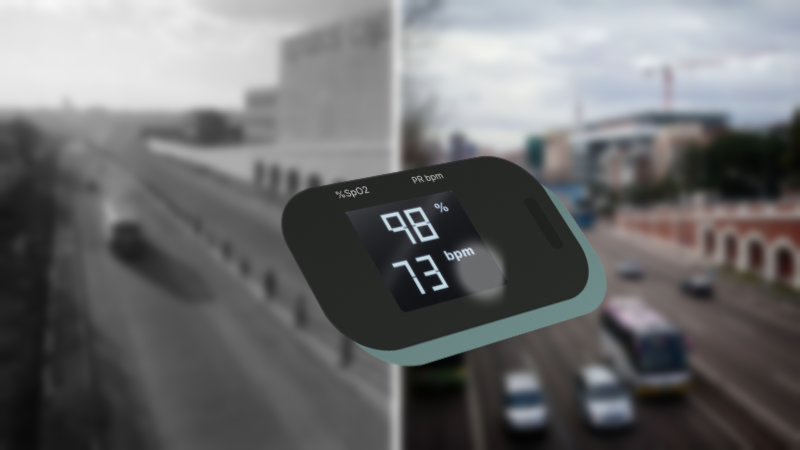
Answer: 98 %
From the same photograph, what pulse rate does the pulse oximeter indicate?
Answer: 73 bpm
